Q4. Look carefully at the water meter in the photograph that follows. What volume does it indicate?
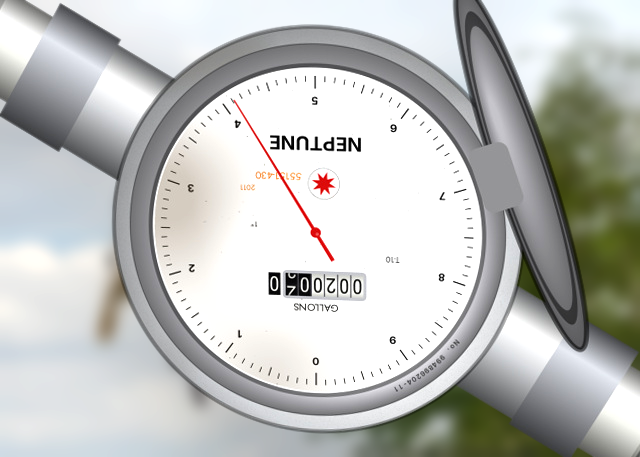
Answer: 20024.1 gal
